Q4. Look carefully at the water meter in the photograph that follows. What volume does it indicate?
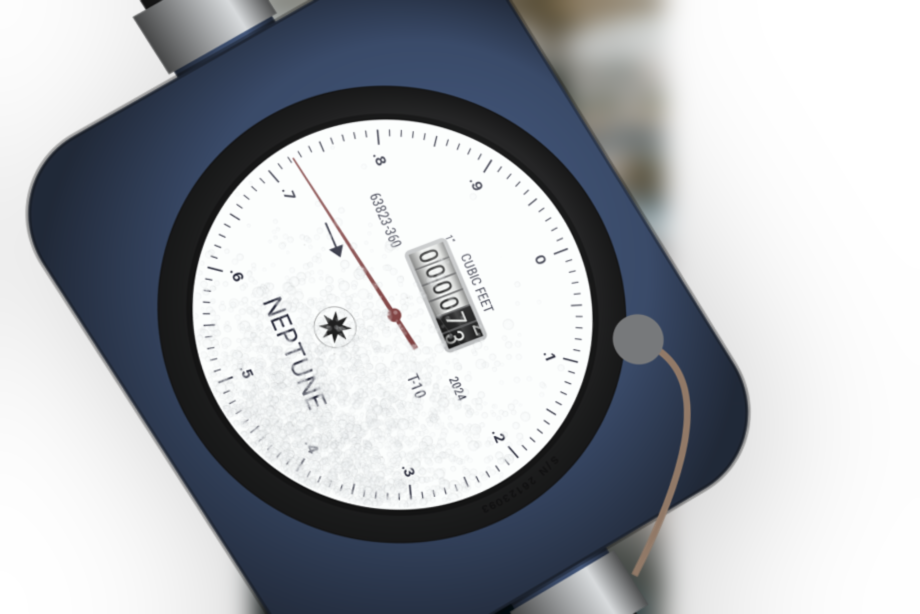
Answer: 72.72 ft³
